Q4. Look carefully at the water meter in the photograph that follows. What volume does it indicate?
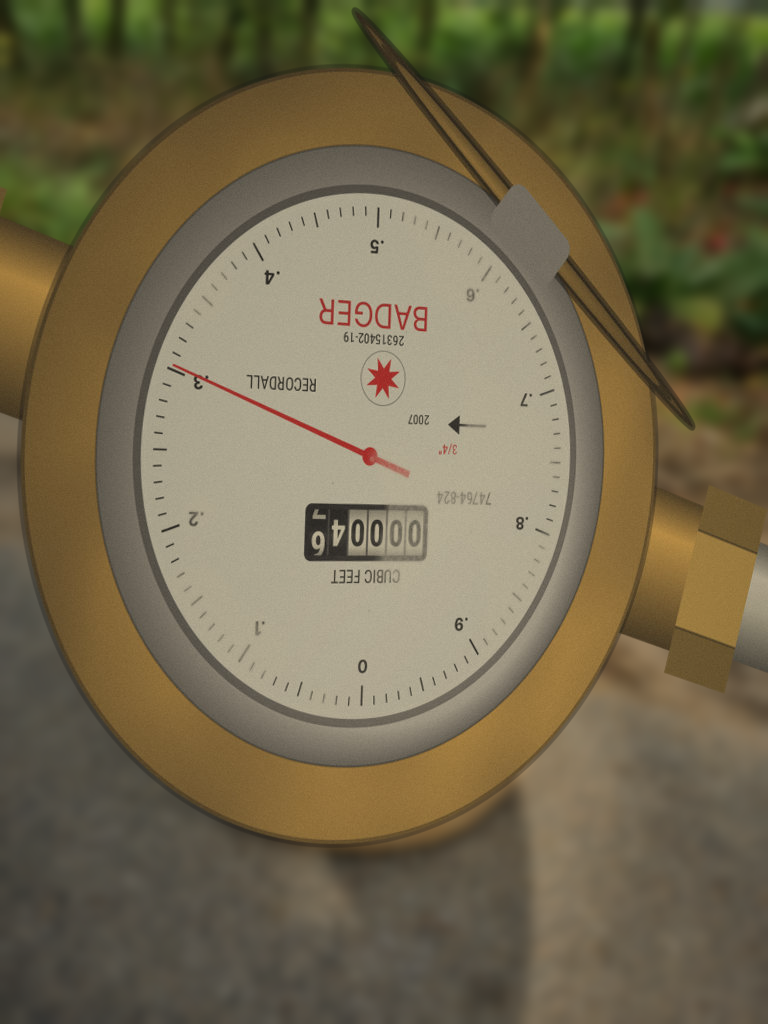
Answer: 46.30 ft³
